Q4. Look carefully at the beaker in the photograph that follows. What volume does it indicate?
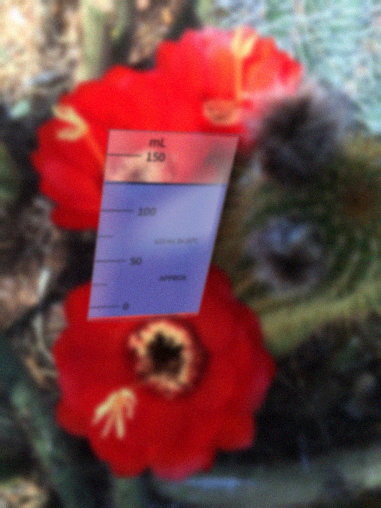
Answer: 125 mL
